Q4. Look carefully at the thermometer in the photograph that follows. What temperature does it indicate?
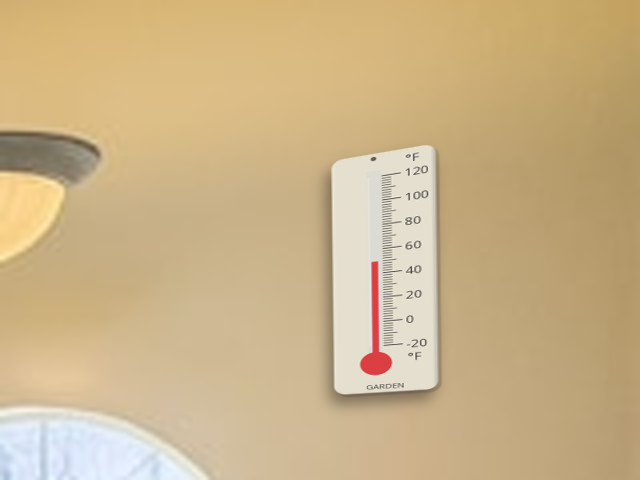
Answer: 50 °F
